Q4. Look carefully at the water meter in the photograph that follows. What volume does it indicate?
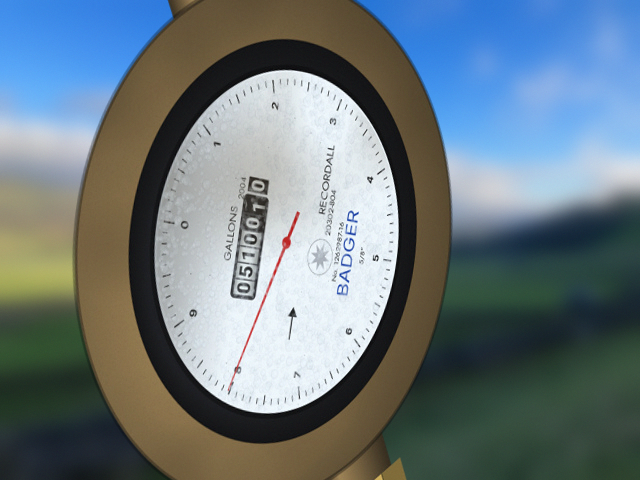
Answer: 510008.0 gal
